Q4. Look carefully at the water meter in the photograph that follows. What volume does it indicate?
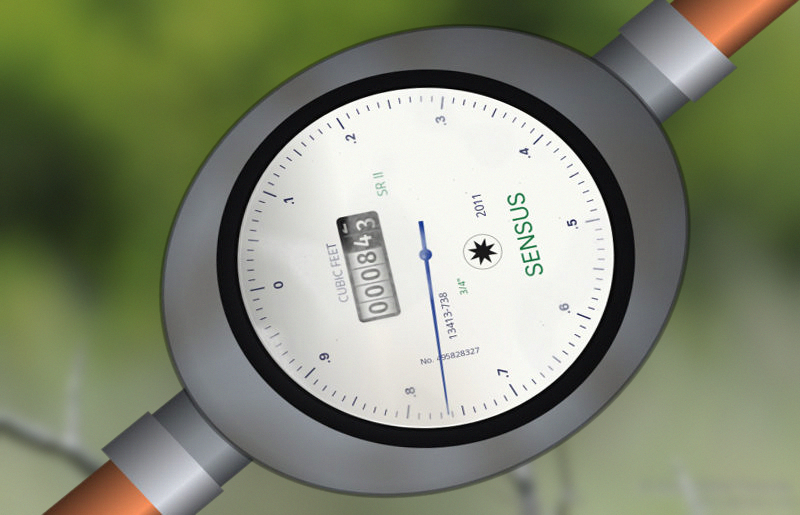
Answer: 842.76 ft³
